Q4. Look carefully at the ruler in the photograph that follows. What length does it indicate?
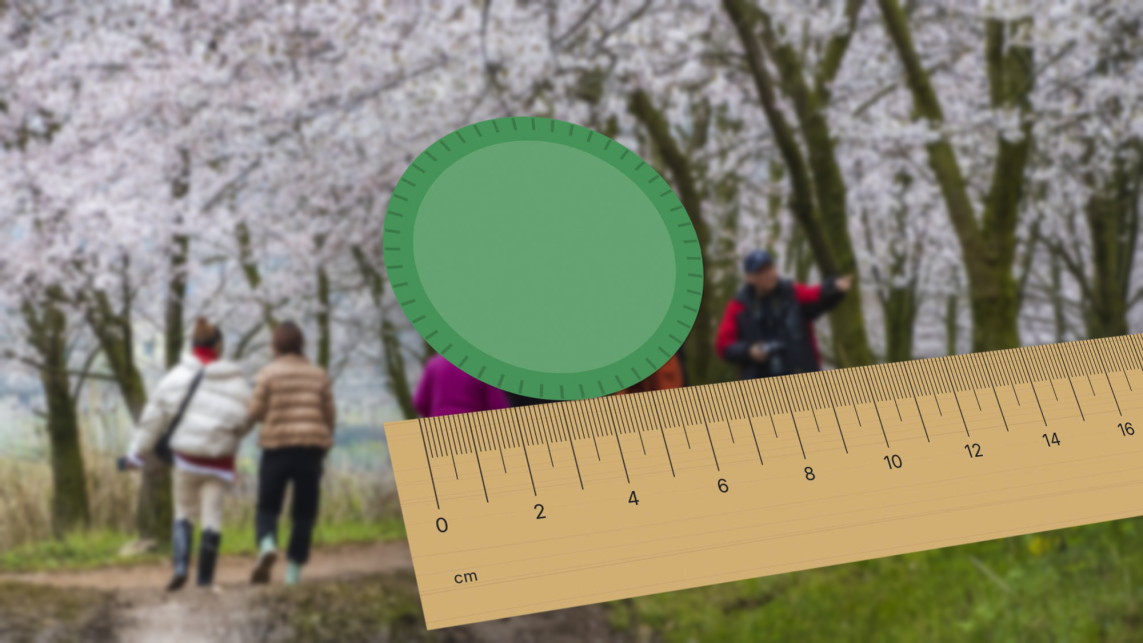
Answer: 7 cm
